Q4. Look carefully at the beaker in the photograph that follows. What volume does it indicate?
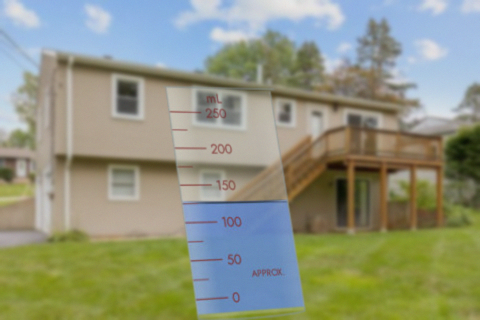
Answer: 125 mL
